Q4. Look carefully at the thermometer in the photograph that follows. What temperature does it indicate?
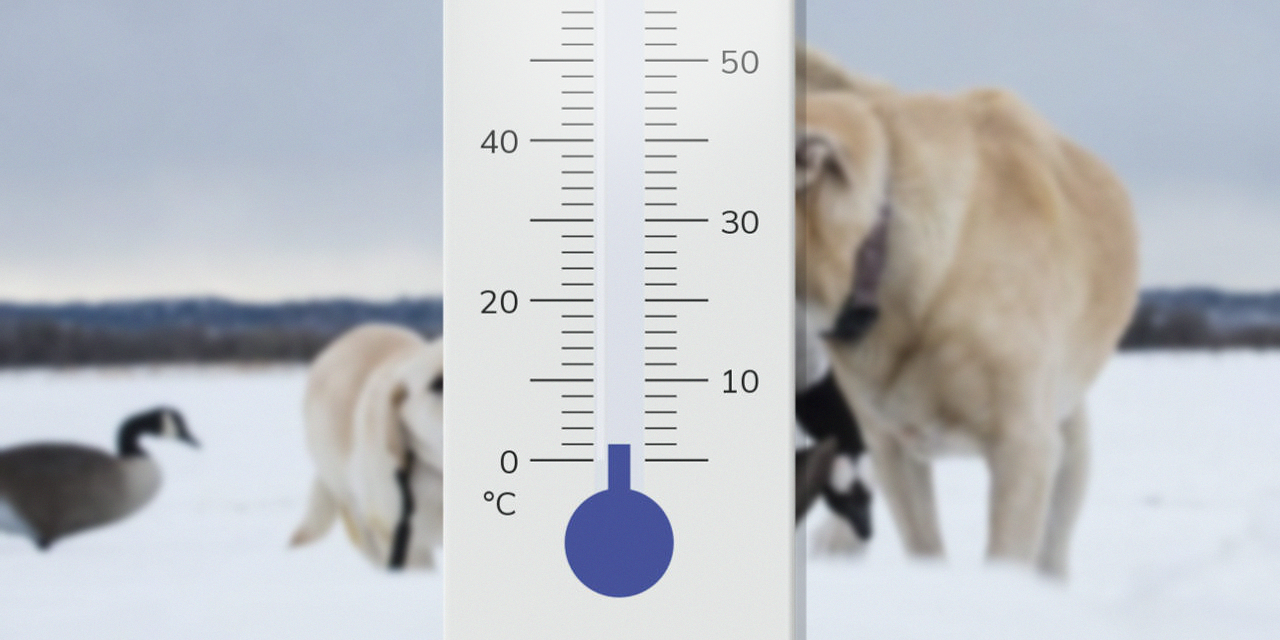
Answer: 2 °C
